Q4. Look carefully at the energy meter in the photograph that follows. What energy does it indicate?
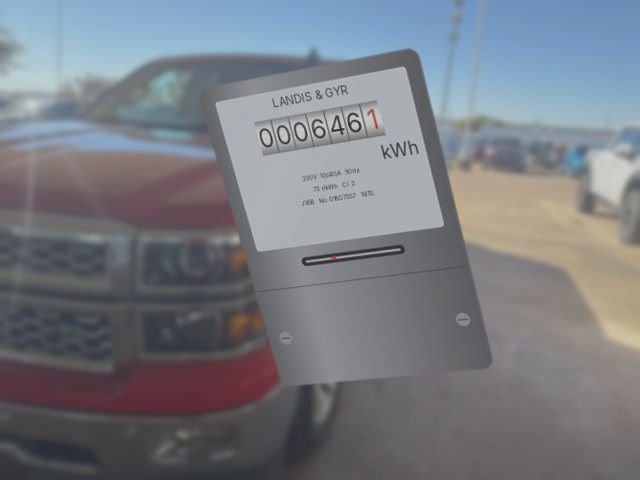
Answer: 646.1 kWh
